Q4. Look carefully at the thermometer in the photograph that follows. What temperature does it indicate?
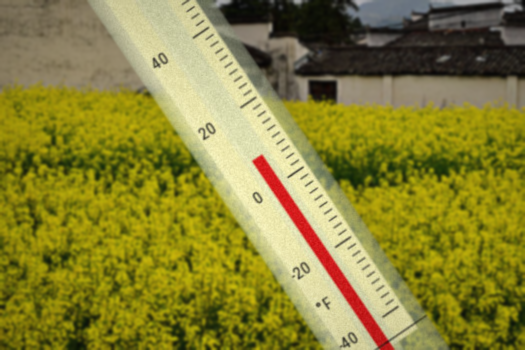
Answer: 8 °F
